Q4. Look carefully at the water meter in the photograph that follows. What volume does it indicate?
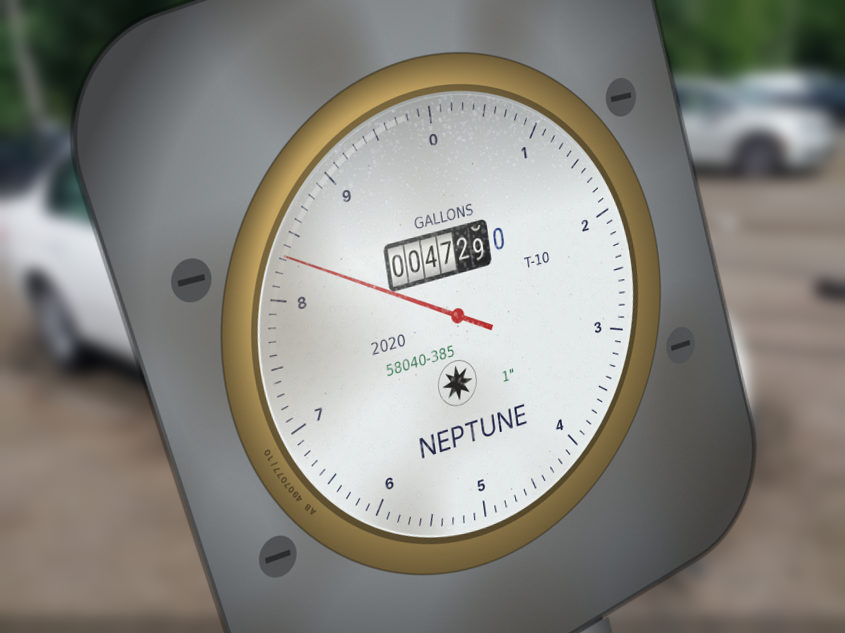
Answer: 47288.3 gal
